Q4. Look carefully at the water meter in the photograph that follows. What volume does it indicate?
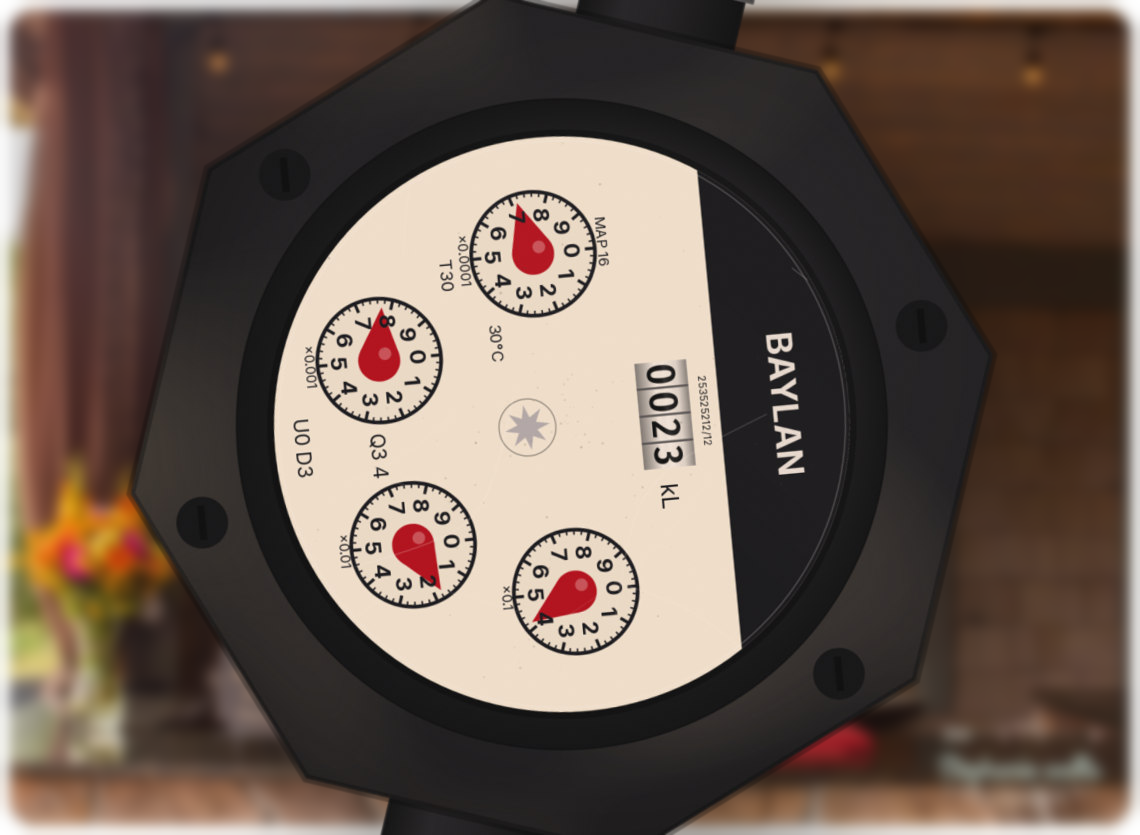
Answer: 23.4177 kL
